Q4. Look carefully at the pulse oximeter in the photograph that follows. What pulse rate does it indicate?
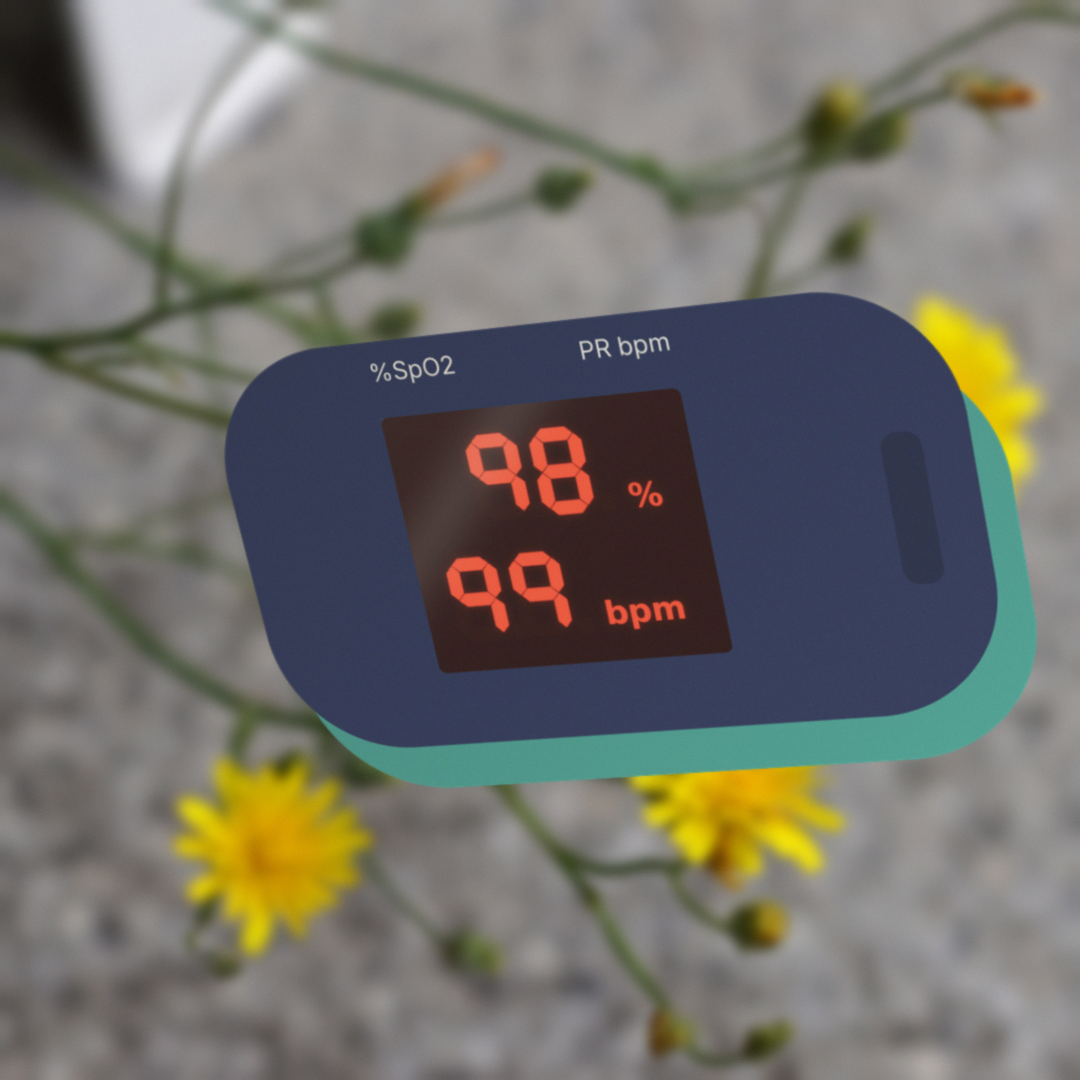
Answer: 99 bpm
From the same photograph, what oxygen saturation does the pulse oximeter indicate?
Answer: 98 %
